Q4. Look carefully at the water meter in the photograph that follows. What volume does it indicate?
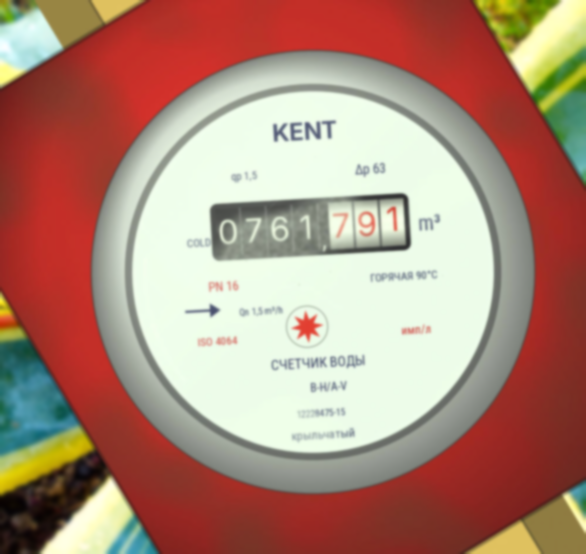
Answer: 761.791 m³
